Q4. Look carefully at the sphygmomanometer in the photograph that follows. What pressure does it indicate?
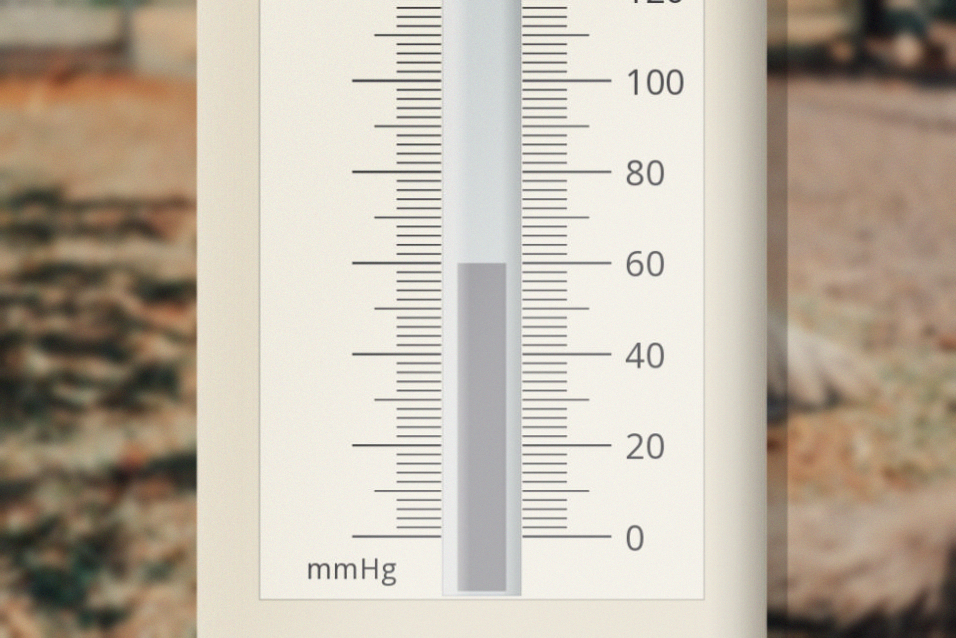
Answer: 60 mmHg
